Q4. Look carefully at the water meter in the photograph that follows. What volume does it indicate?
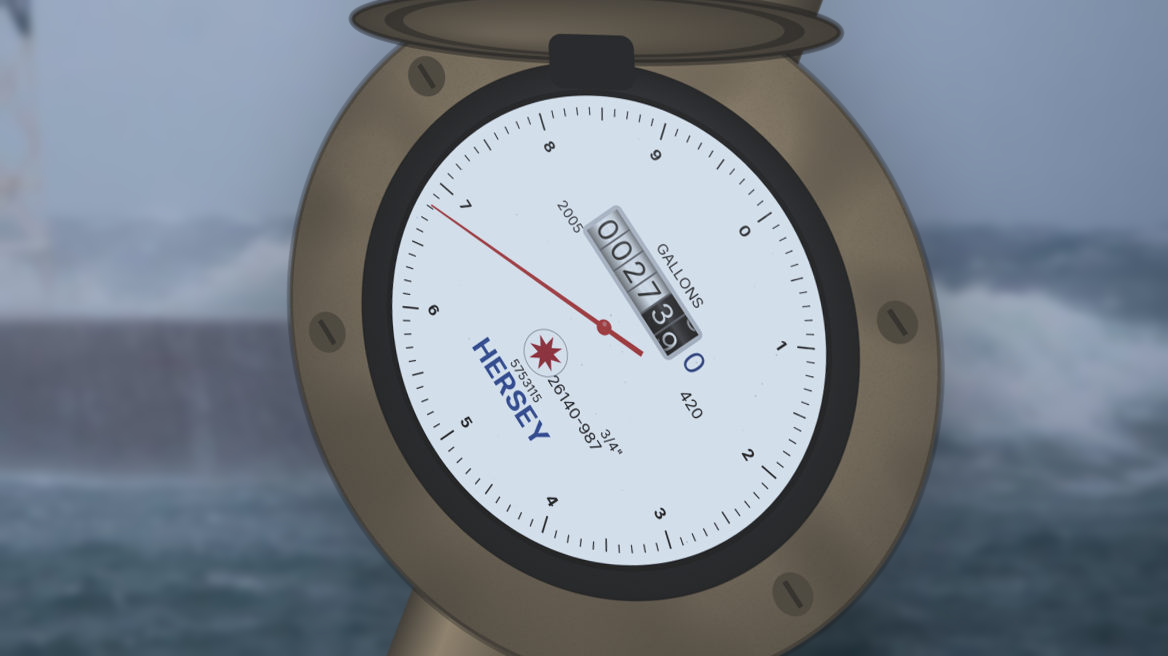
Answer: 27386.8 gal
